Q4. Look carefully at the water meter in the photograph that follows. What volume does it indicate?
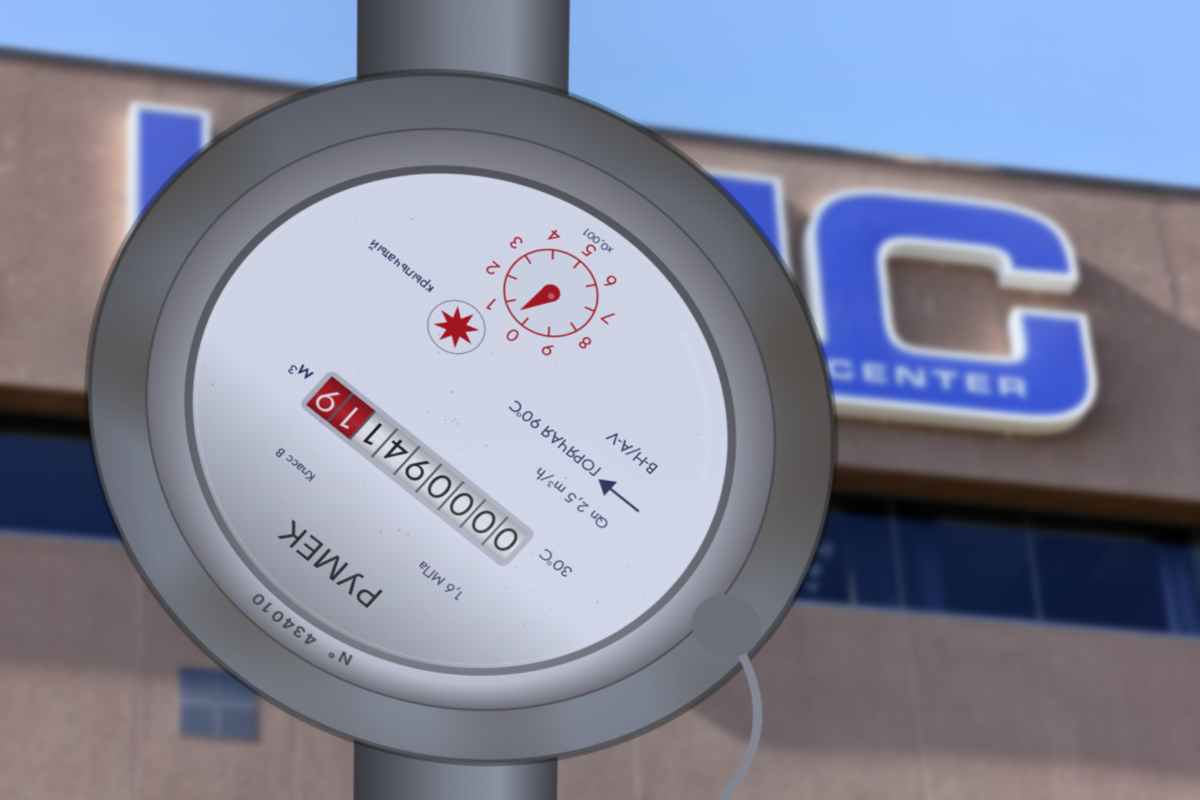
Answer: 941.190 m³
